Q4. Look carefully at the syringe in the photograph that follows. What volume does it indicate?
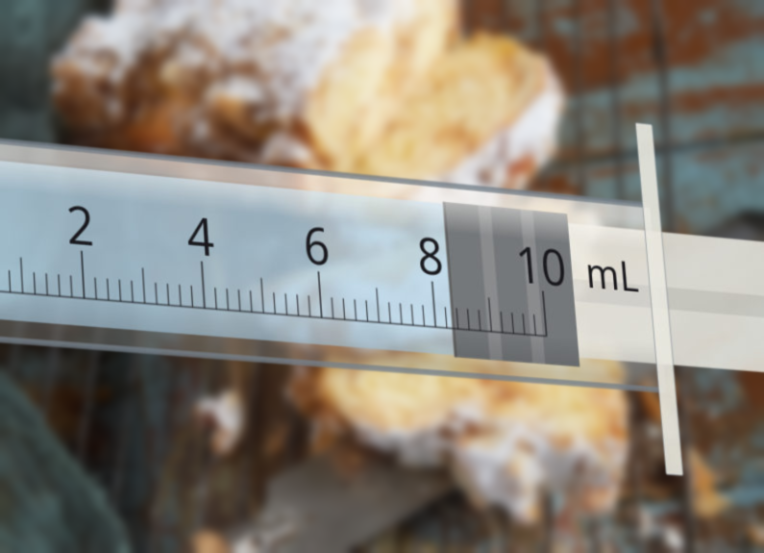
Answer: 8.3 mL
